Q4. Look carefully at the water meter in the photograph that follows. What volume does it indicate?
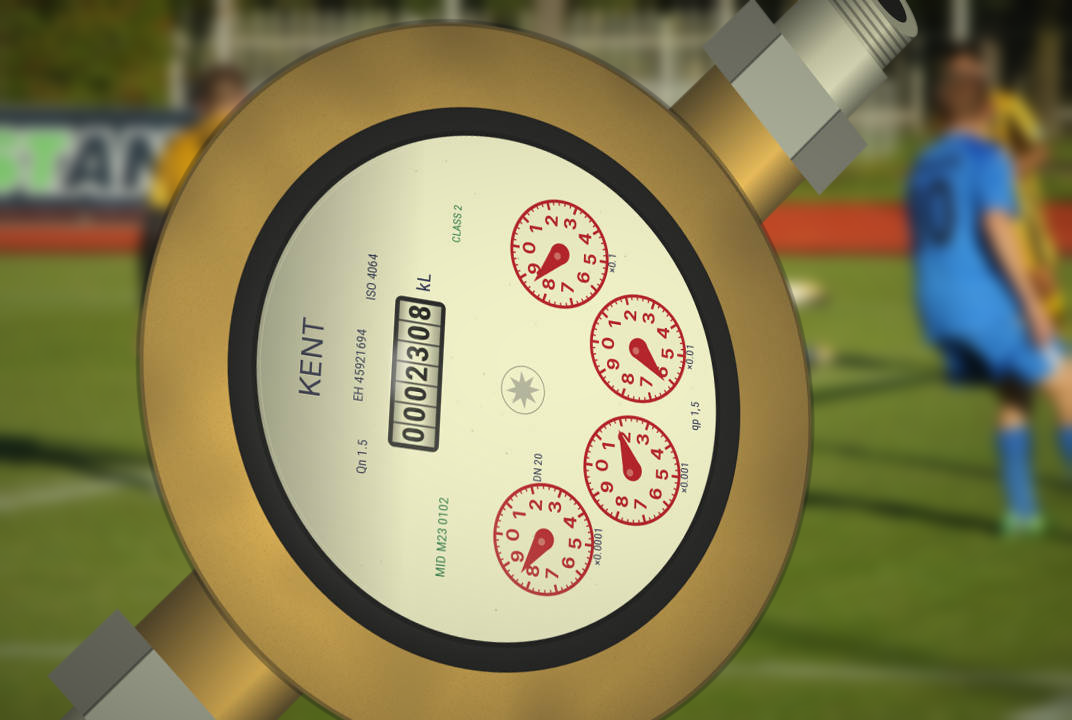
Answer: 2308.8618 kL
